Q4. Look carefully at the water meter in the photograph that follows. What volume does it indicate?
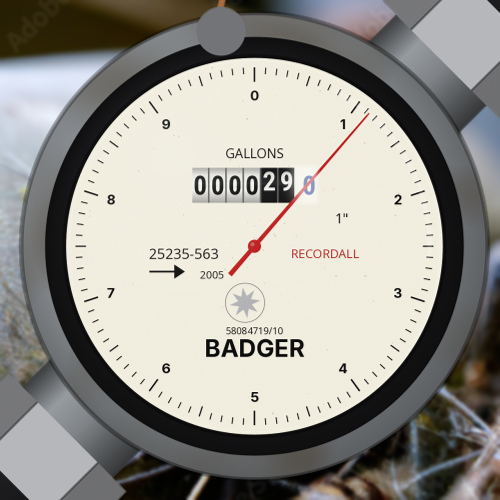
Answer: 291.1 gal
